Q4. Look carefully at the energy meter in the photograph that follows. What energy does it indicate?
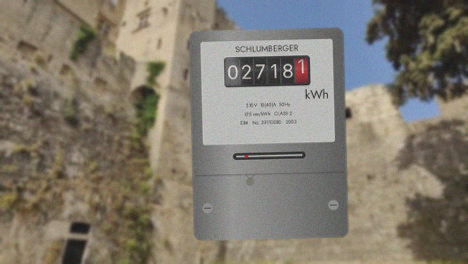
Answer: 2718.1 kWh
